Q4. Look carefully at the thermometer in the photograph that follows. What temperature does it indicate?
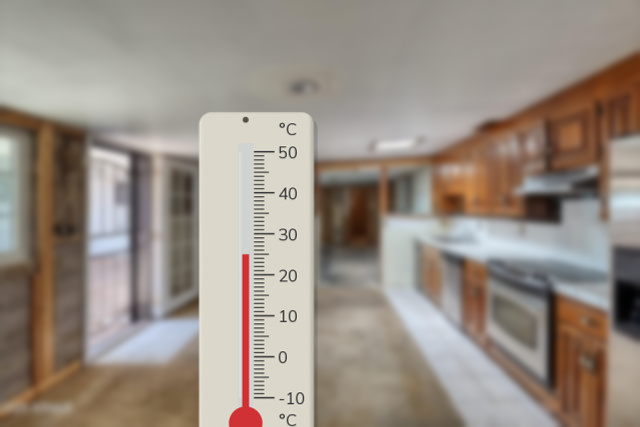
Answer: 25 °C
